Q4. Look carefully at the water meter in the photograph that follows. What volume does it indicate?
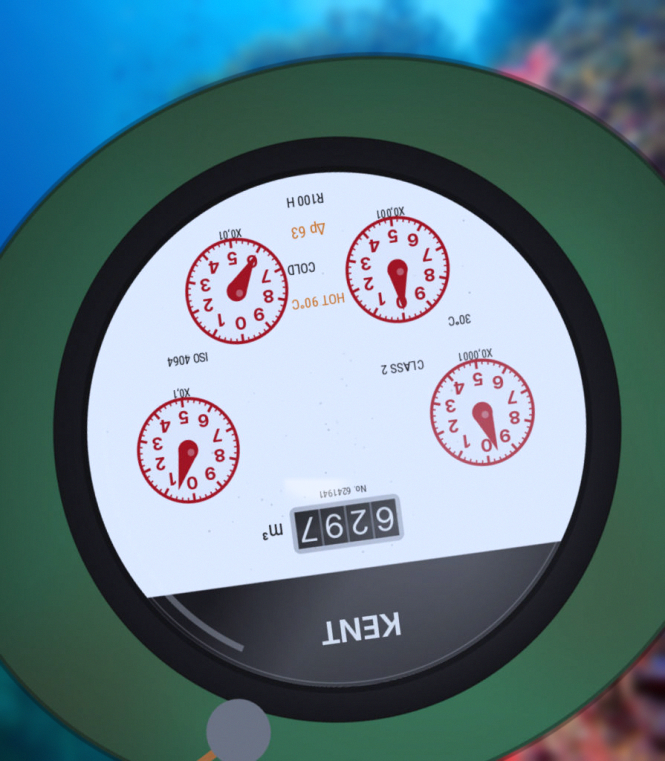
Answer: 6297.0599 m³
